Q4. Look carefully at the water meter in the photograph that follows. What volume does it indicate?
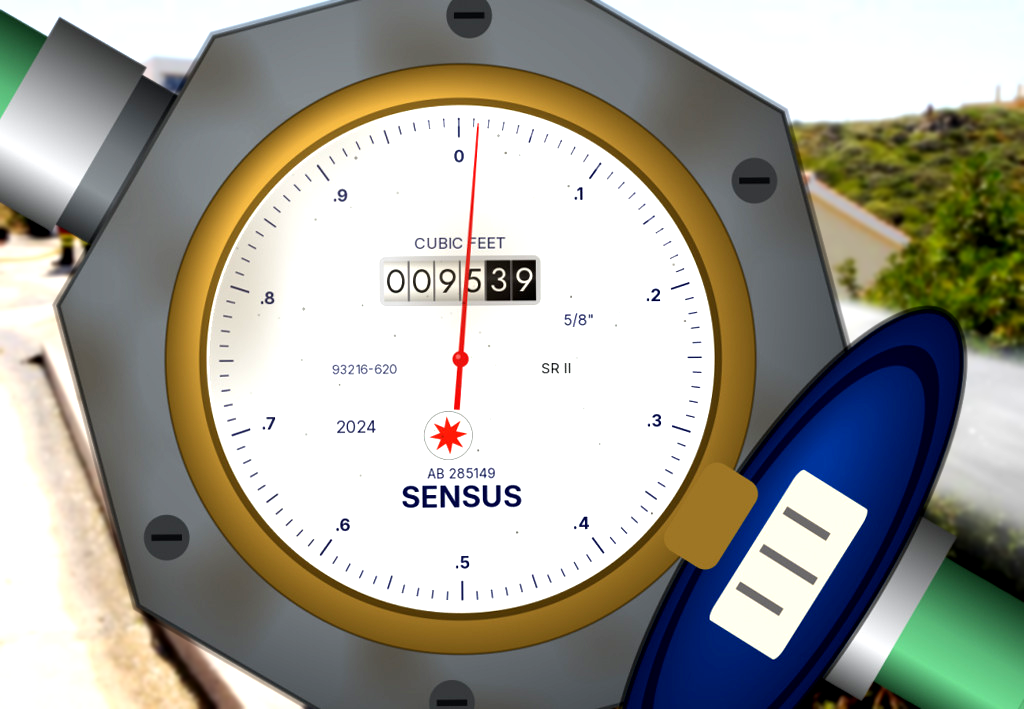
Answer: 9539.01 ft³
